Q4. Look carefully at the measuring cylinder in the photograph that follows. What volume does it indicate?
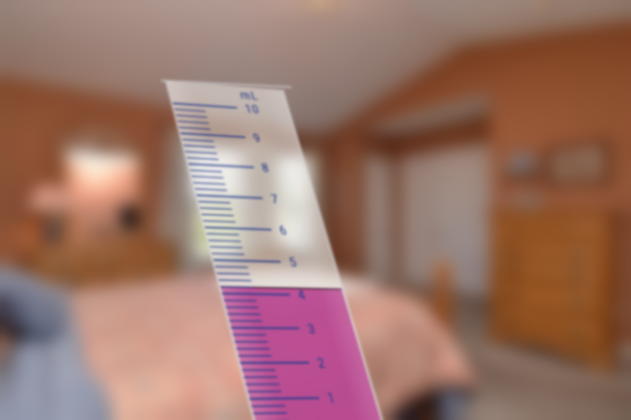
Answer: 4.2 mL
